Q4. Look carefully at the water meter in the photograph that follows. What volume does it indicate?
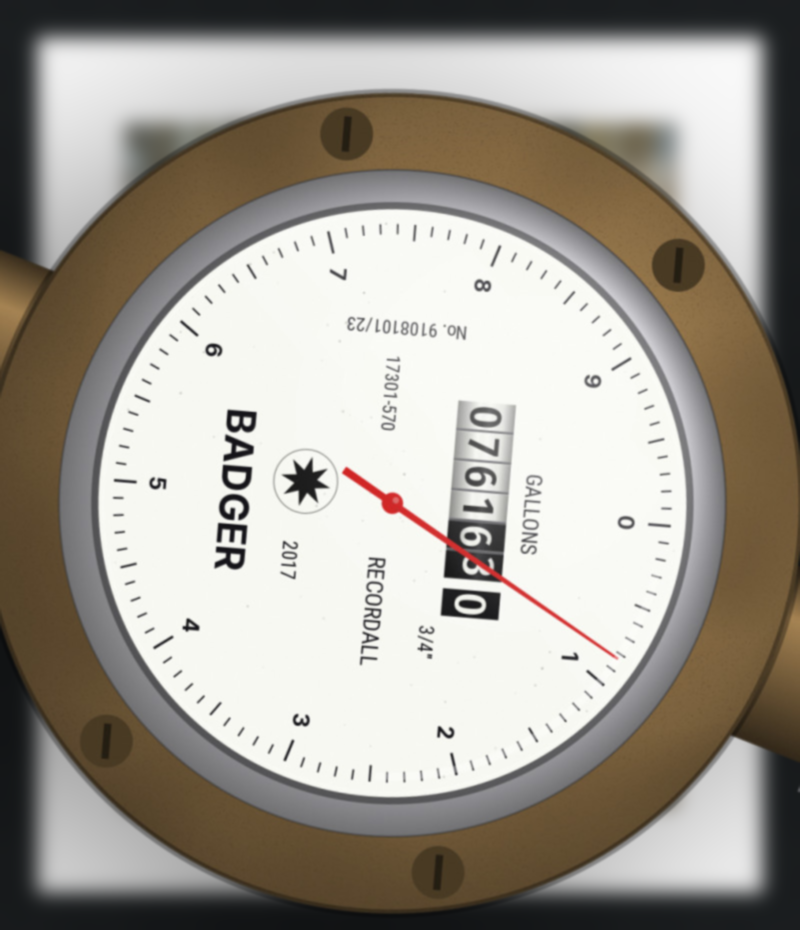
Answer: 761630.8 gal
